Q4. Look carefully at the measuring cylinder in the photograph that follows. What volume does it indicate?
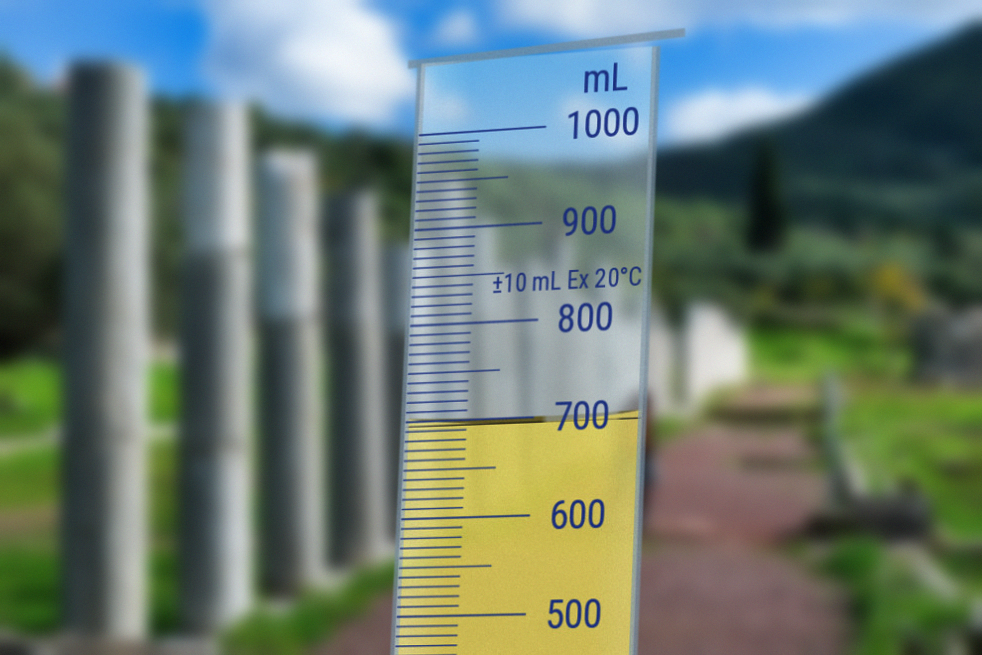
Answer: 695 mL
